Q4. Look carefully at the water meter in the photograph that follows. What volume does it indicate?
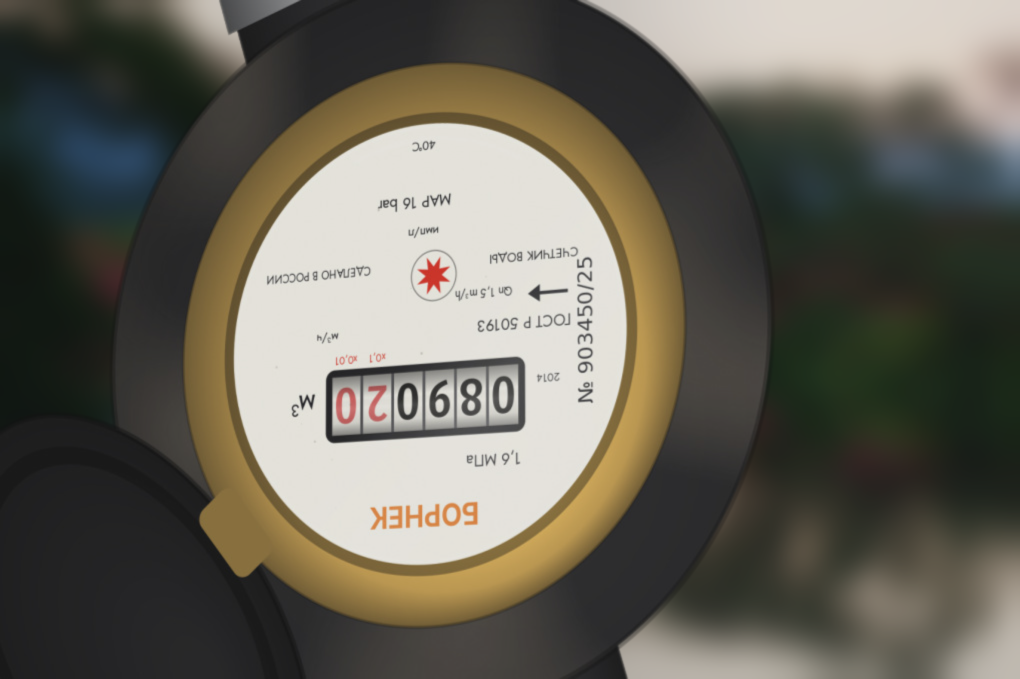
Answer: 890.20 m³
